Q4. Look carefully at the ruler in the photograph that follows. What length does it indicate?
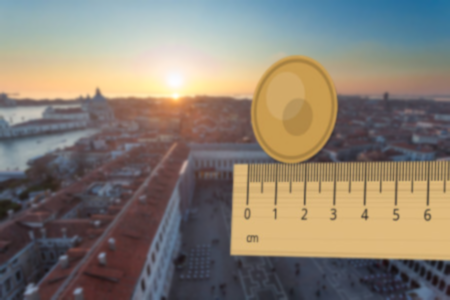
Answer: 3 cm
